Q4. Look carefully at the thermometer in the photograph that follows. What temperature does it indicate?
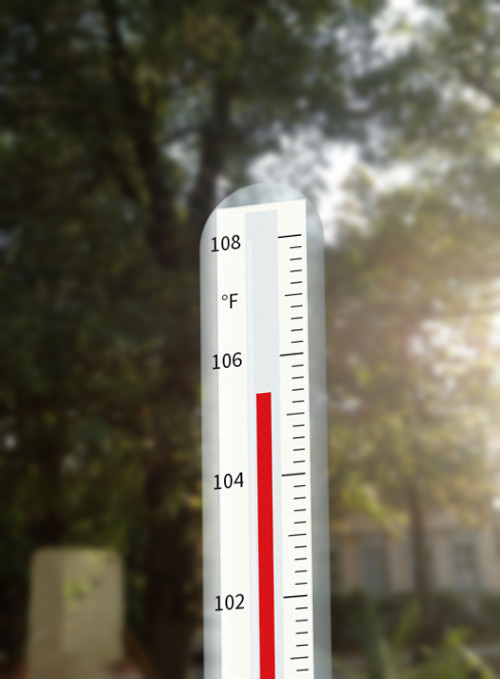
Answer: 105.4 °F
